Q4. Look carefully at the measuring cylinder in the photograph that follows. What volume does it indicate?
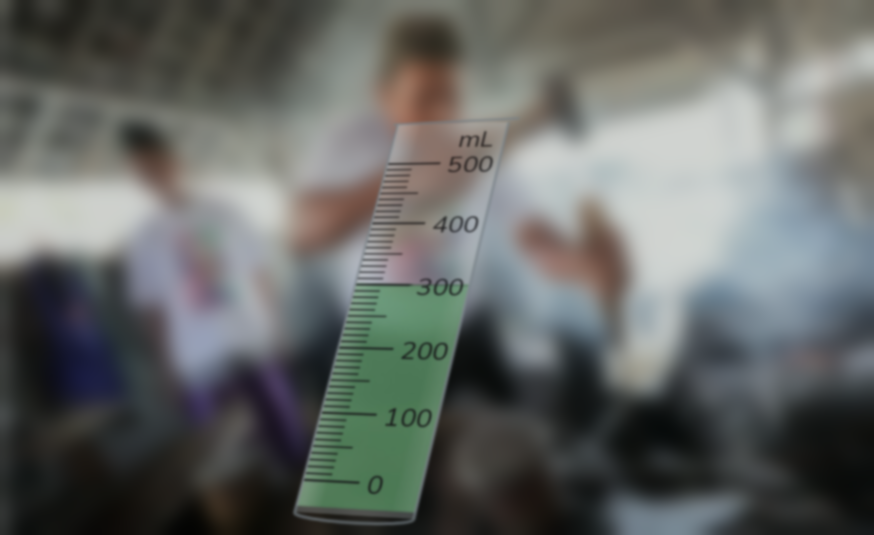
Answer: 300 mL
